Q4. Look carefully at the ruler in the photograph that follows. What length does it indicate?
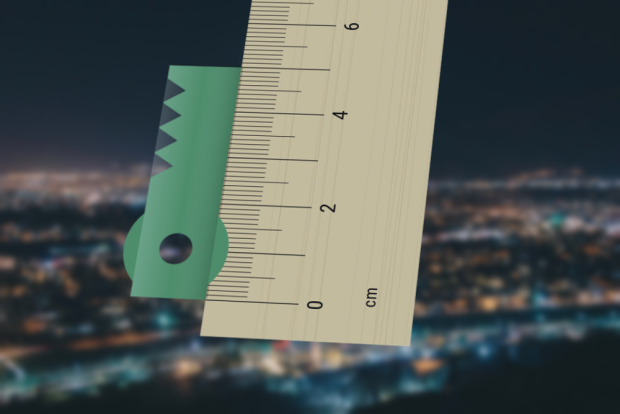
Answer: 5 cm
